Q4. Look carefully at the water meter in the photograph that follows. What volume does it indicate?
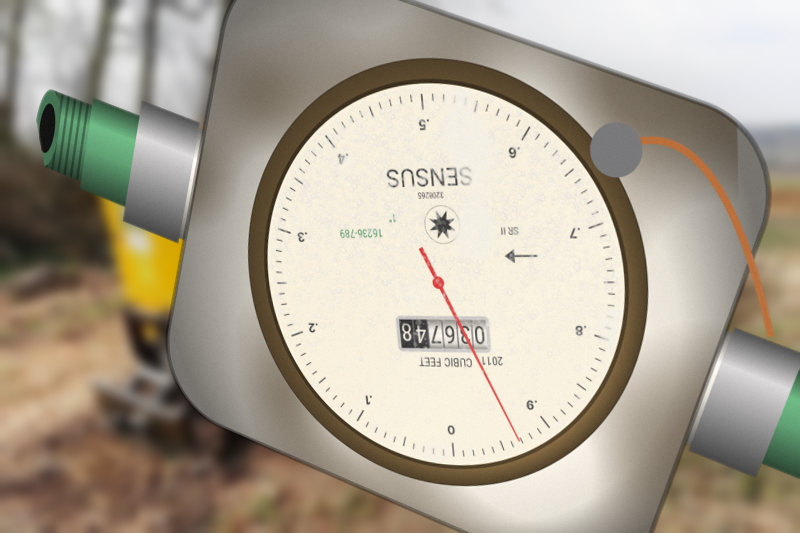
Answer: 36747.93 ft³
